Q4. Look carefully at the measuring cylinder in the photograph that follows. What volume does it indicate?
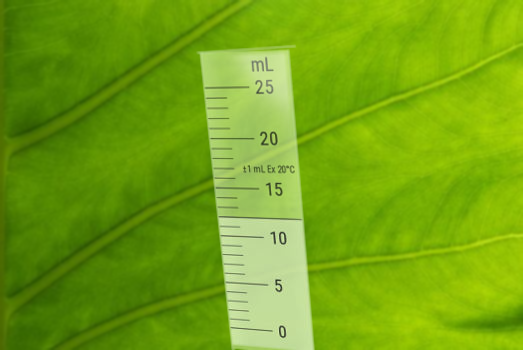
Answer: 12 mL
